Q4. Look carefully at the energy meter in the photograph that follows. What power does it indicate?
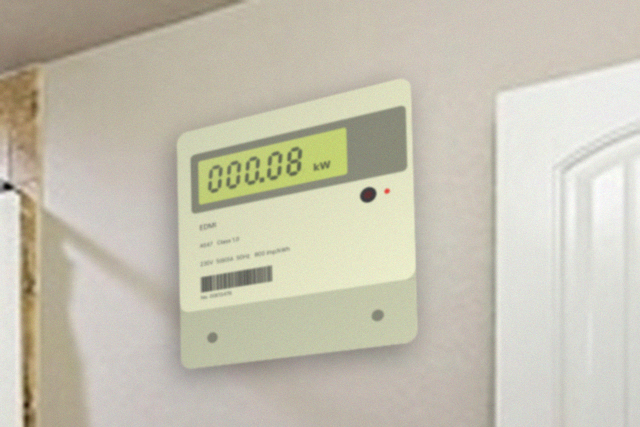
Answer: 0.08 kW
